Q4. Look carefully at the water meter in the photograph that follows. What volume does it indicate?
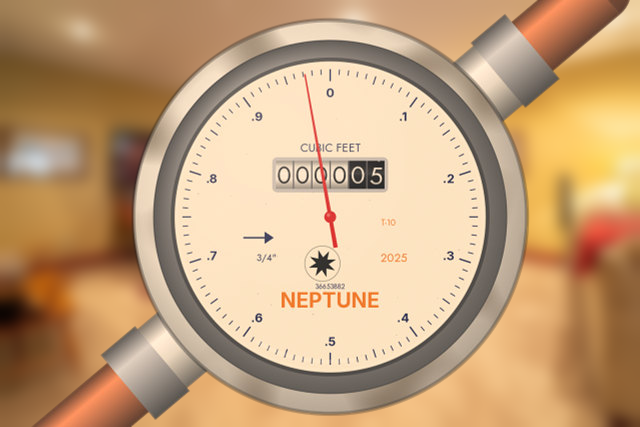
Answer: 4.97 ft³
